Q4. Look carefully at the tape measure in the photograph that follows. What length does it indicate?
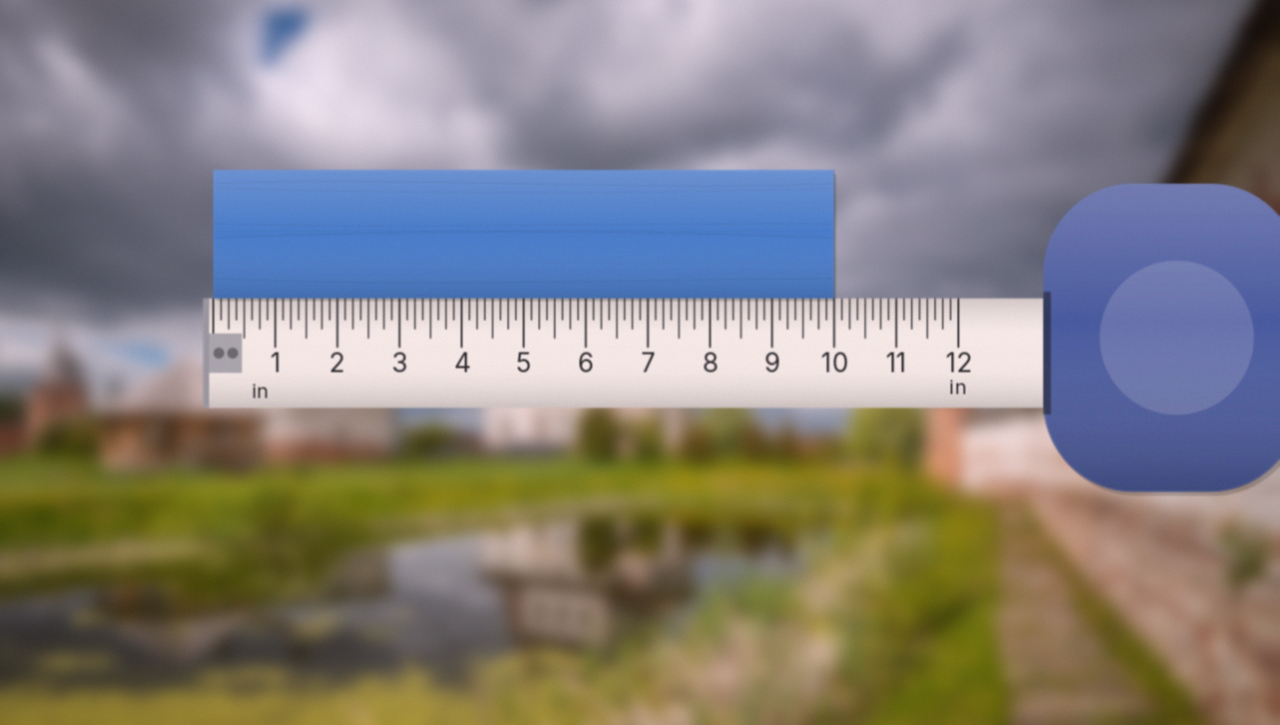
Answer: 10 in
